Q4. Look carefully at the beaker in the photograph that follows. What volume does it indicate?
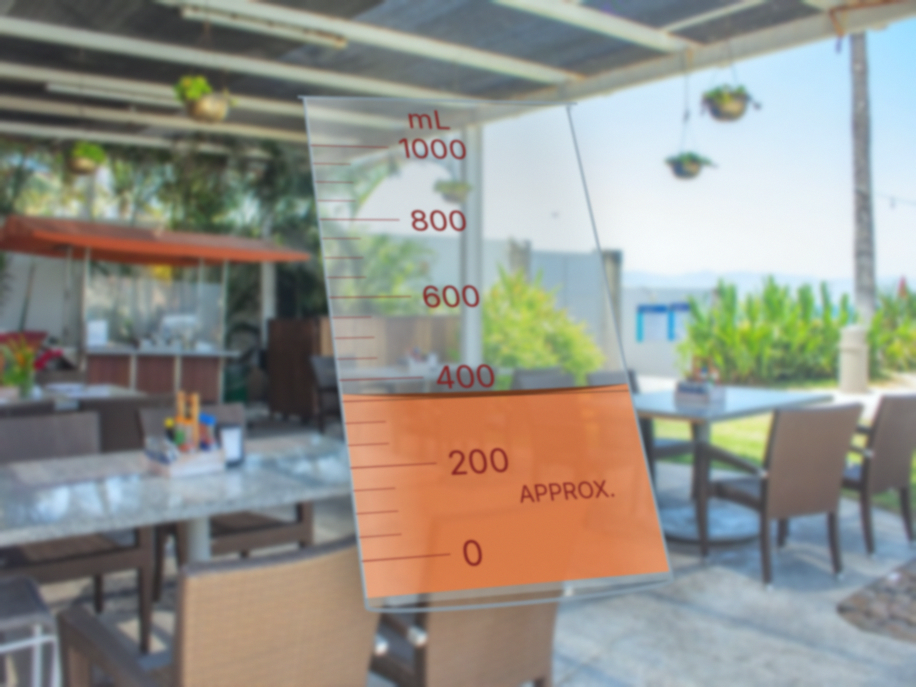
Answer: 350 mL
